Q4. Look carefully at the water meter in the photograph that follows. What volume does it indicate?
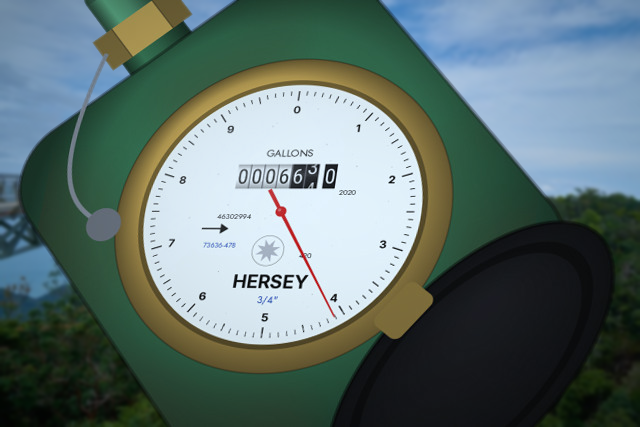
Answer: 6634.1 gal
